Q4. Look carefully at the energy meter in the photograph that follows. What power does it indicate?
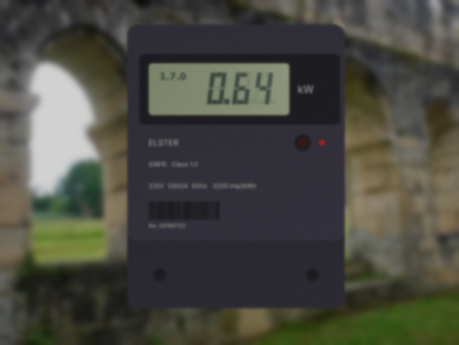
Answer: 0.64 kW
